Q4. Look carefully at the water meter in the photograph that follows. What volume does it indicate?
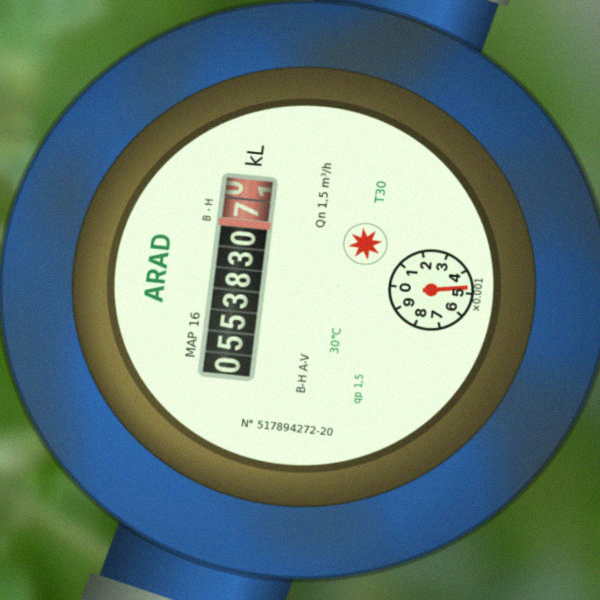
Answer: 553830.704 kL
